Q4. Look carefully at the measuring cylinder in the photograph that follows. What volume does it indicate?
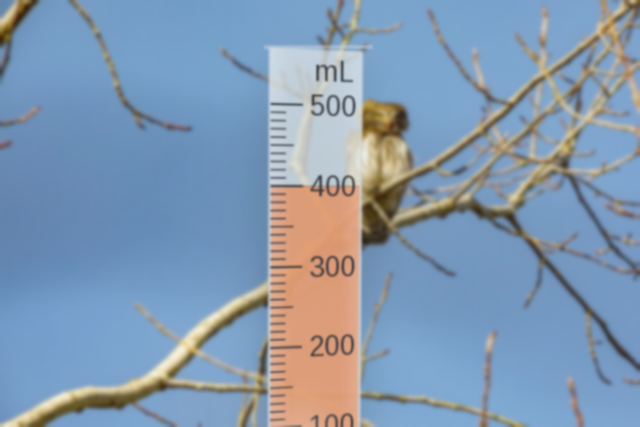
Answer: 400 mL
